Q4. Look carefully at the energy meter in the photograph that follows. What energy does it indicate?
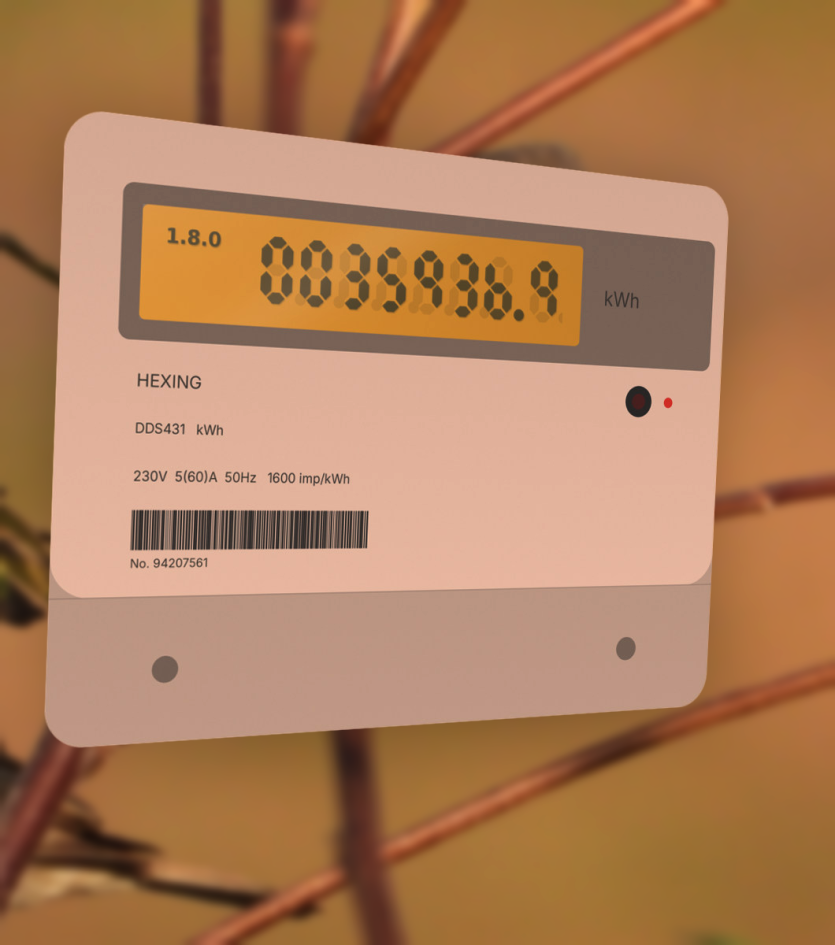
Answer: 35936.9 kWh
